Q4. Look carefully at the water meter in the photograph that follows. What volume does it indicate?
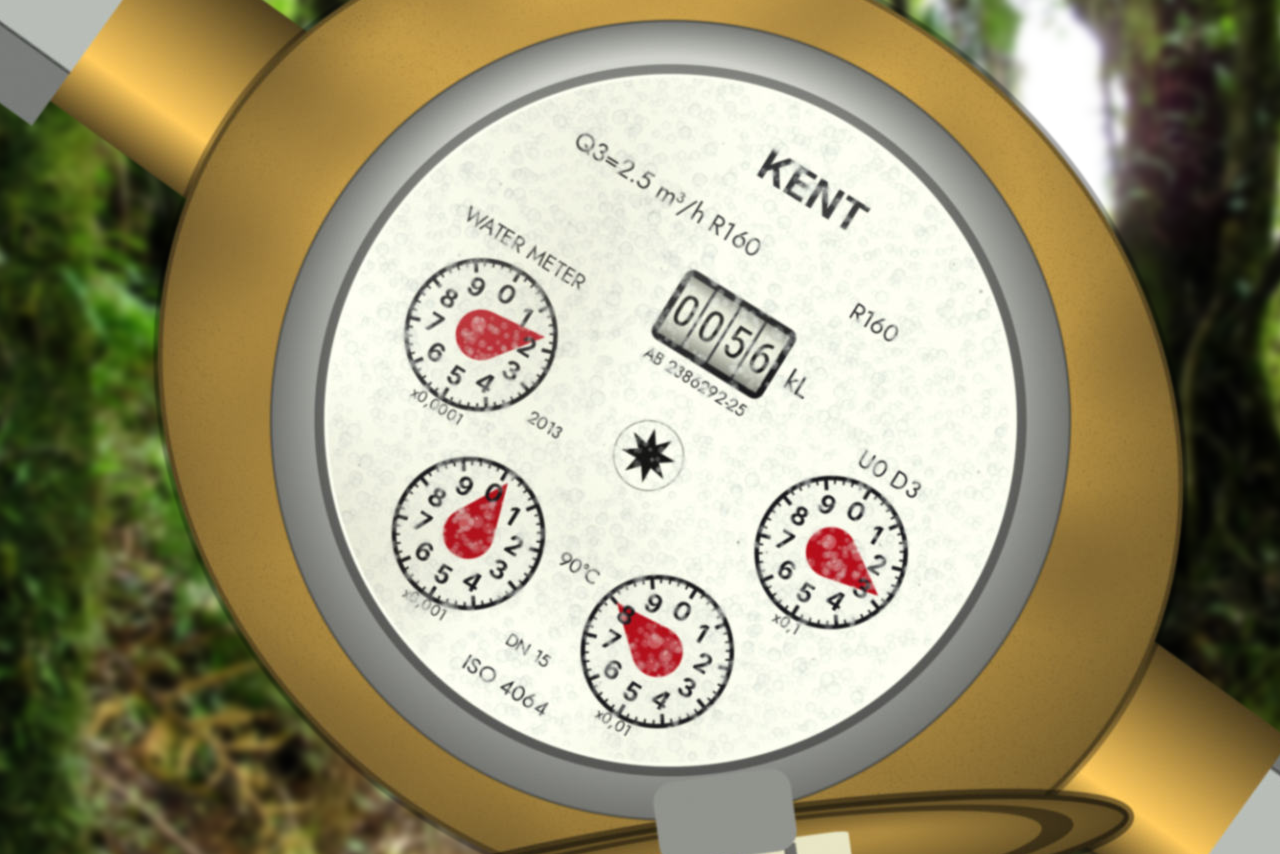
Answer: 56.2801 kL
